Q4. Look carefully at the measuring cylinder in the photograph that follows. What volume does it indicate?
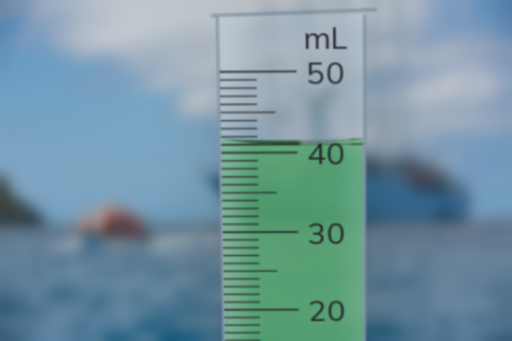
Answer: 41 mL
